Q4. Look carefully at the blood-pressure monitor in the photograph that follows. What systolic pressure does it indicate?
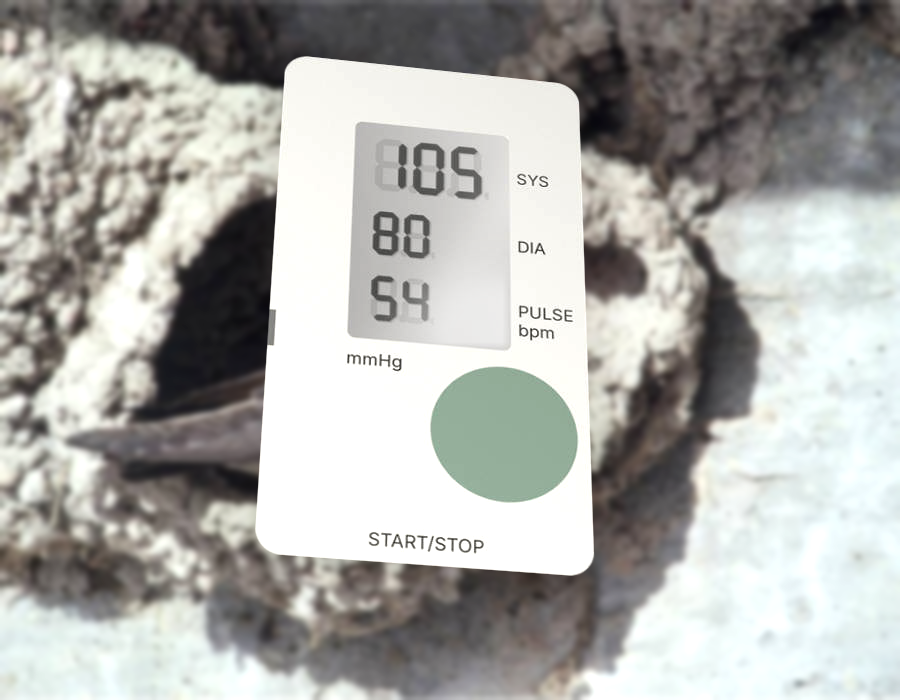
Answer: 105 mmHg
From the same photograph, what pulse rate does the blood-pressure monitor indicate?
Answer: 54 bpm
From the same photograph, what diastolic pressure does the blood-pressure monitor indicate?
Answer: 80 mmHg
